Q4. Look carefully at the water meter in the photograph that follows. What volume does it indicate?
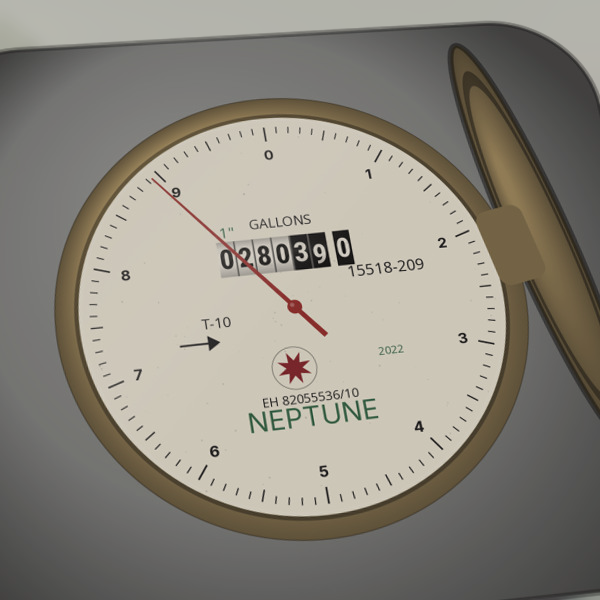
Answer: 280388.9 gal
